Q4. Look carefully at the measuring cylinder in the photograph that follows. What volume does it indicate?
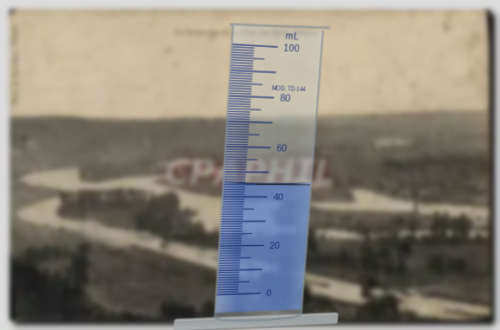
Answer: 45 mL
